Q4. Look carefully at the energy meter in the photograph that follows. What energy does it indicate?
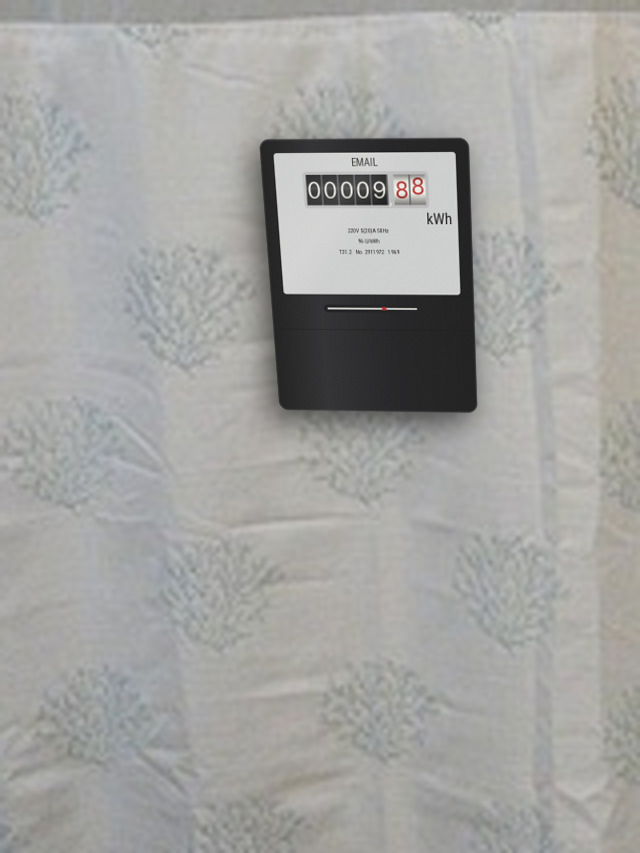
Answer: 9.88 kWh
